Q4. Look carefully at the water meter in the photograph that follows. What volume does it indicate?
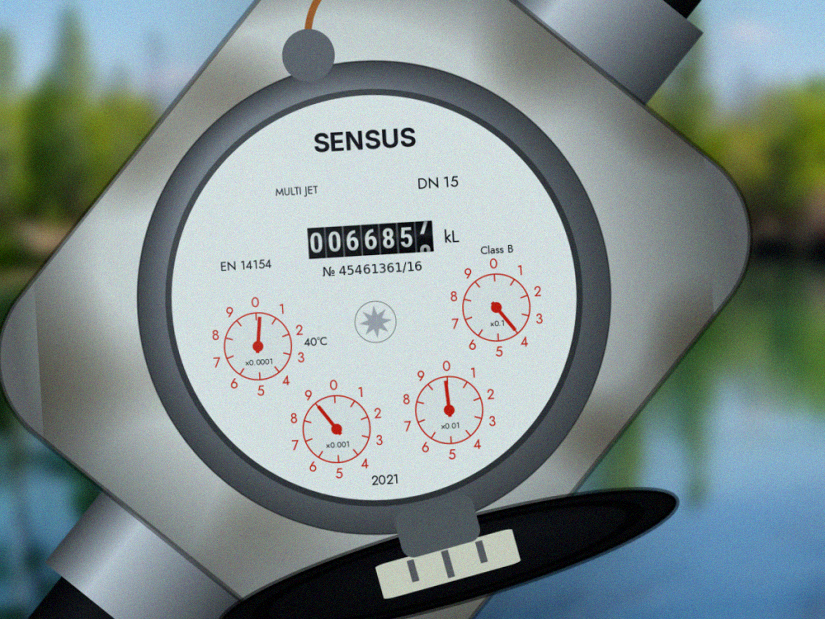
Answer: 66857.3990 kL
